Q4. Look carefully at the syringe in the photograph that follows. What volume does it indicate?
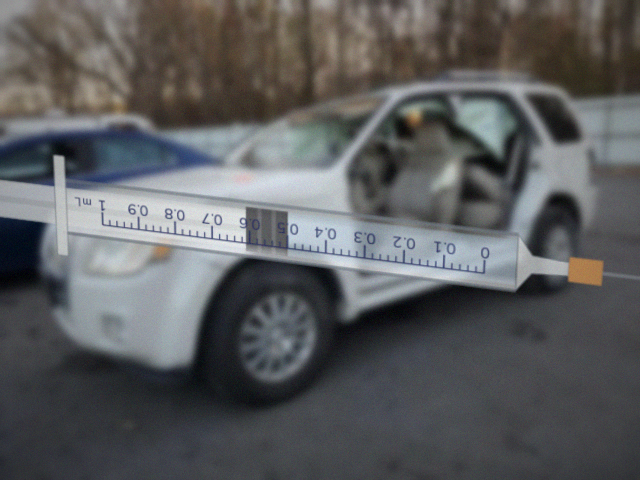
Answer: 0.5 mL
